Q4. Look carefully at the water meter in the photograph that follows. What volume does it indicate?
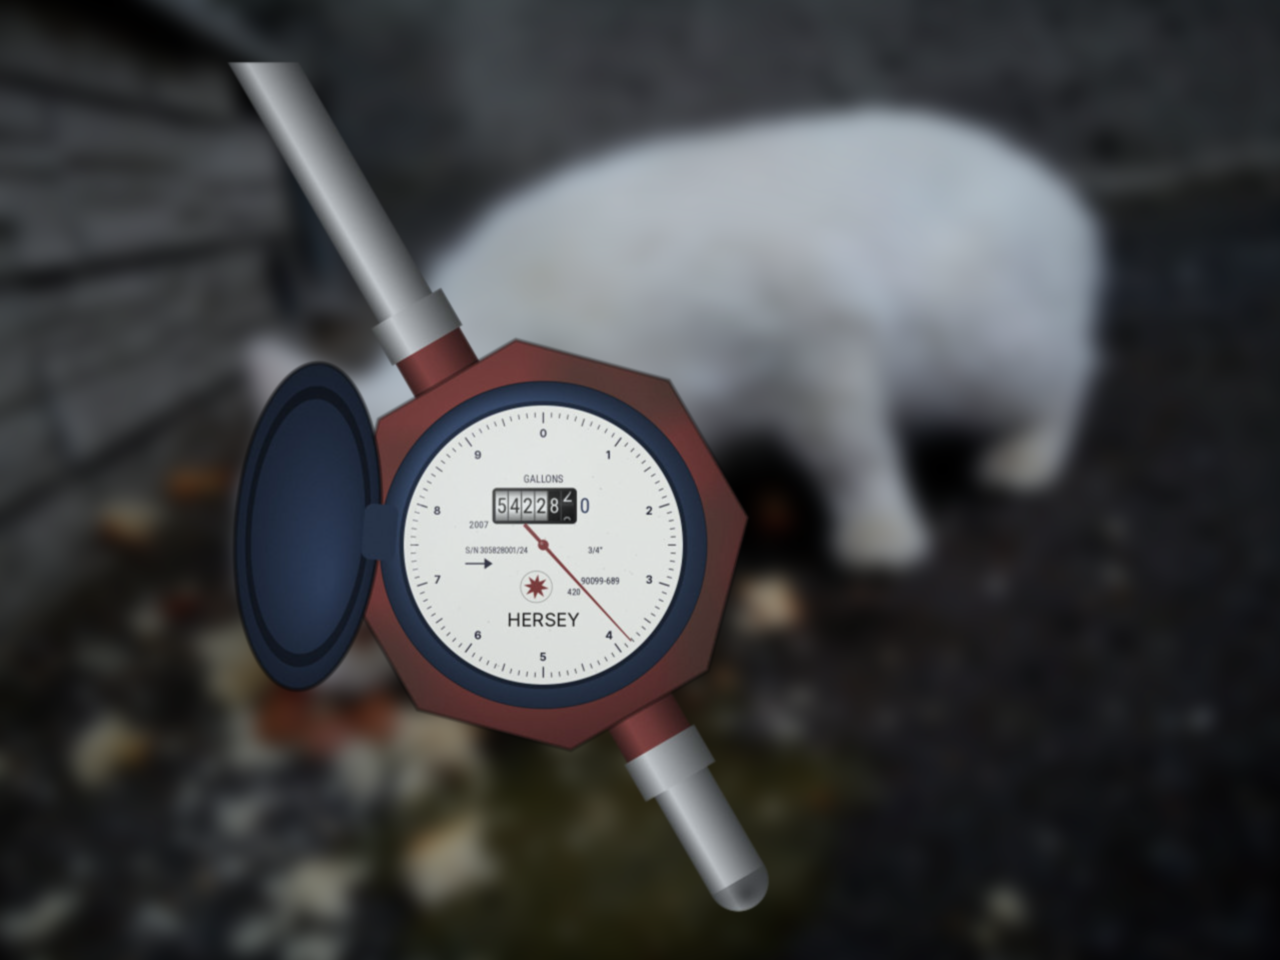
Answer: 5422823.8 gal
